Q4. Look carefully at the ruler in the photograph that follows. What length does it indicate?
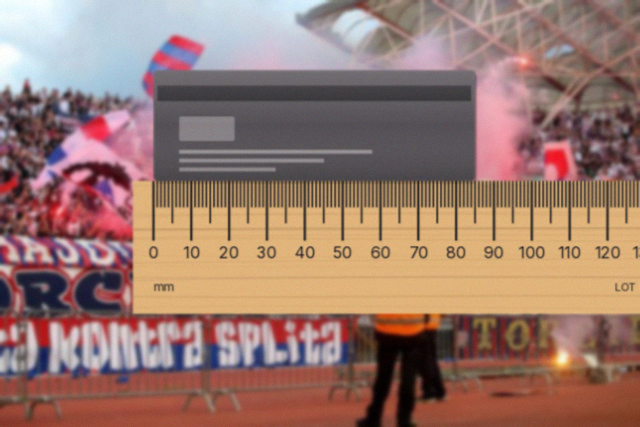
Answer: 85 mm
